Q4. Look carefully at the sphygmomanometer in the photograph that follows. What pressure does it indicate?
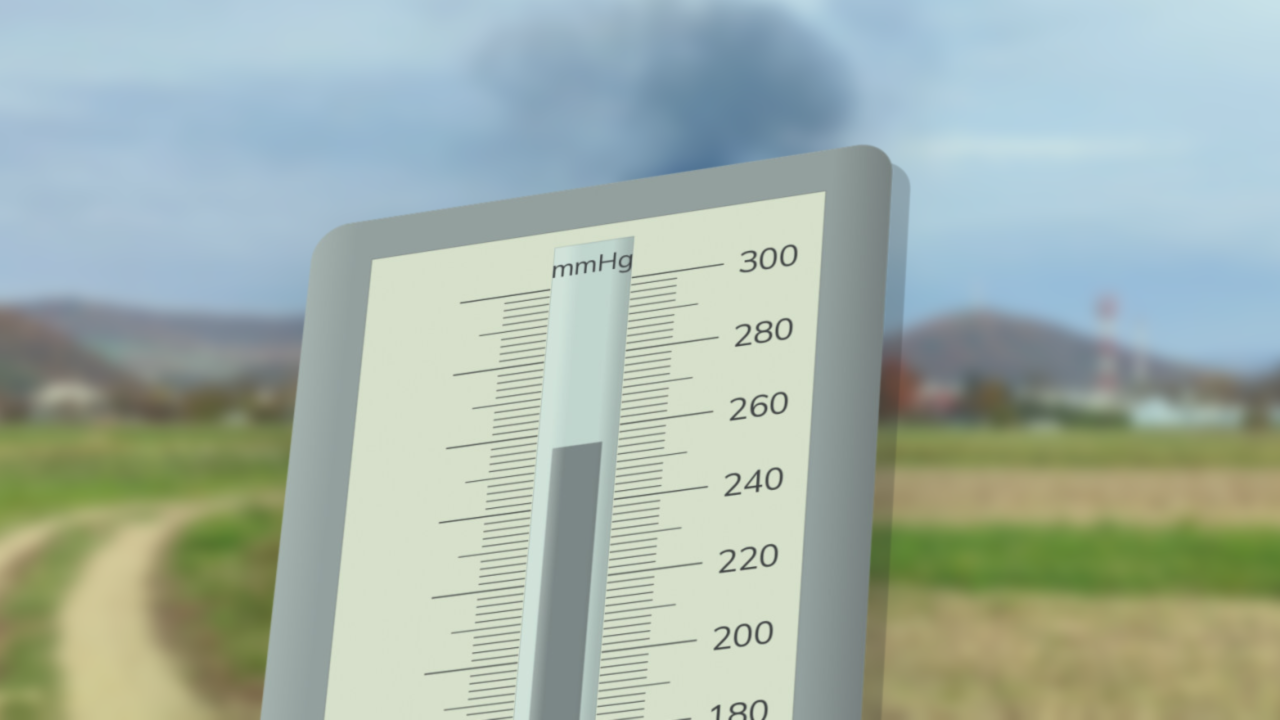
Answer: 256 mmHg
